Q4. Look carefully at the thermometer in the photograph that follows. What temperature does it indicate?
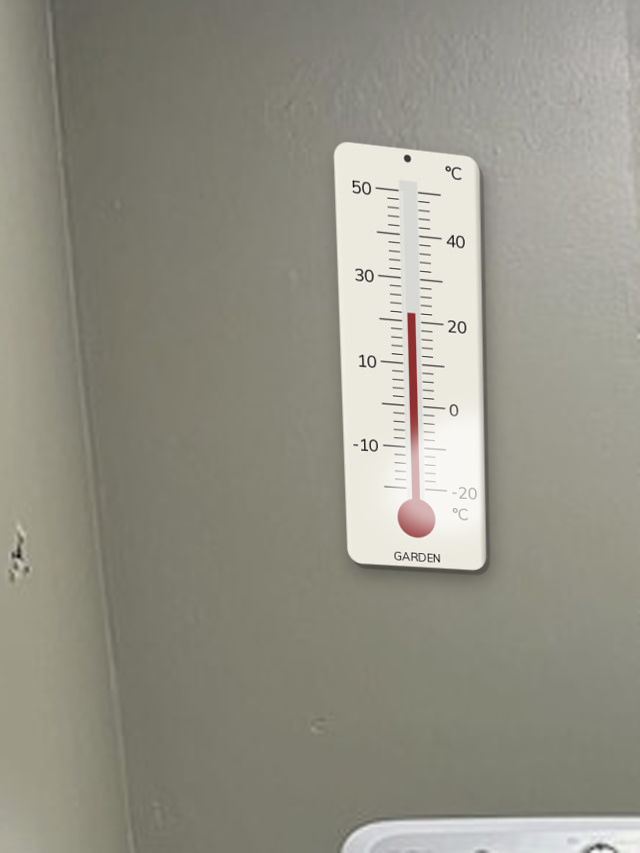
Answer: 22 °C
